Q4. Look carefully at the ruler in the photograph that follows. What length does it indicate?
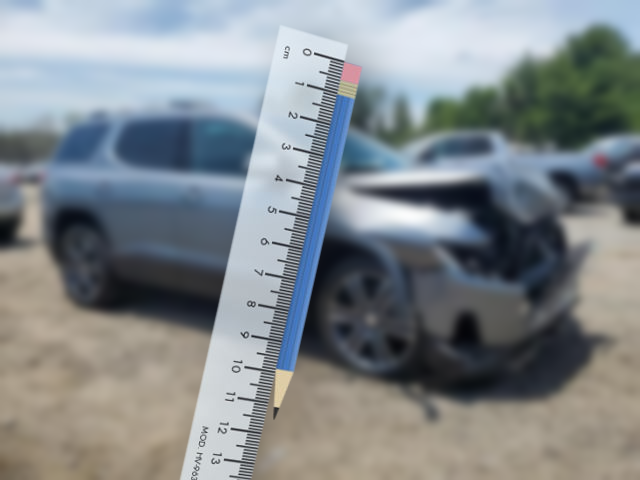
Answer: 11.5 cm
